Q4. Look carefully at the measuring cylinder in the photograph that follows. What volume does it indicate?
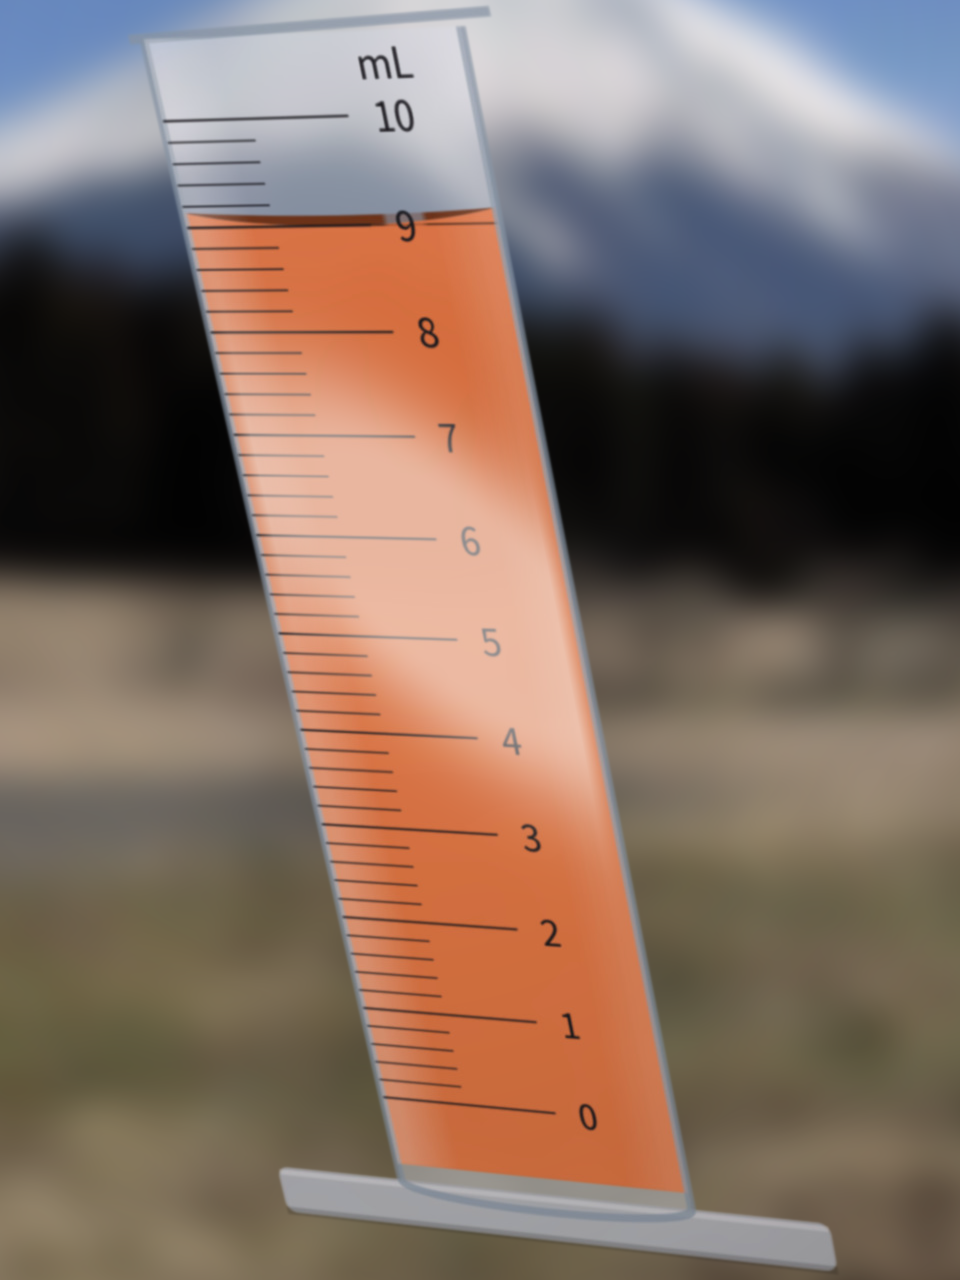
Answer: 9 mL
